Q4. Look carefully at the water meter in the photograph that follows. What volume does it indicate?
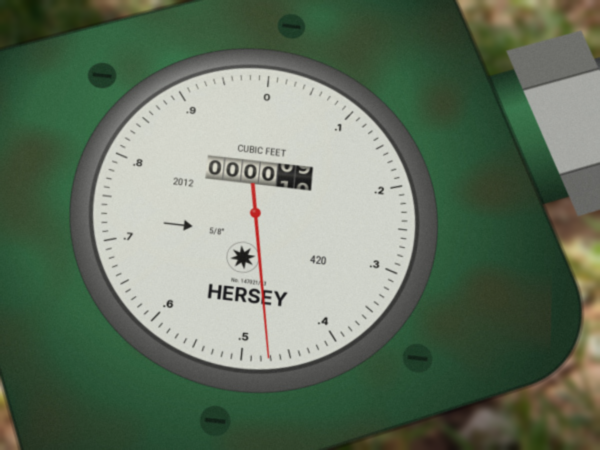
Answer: 9.47 ft³
